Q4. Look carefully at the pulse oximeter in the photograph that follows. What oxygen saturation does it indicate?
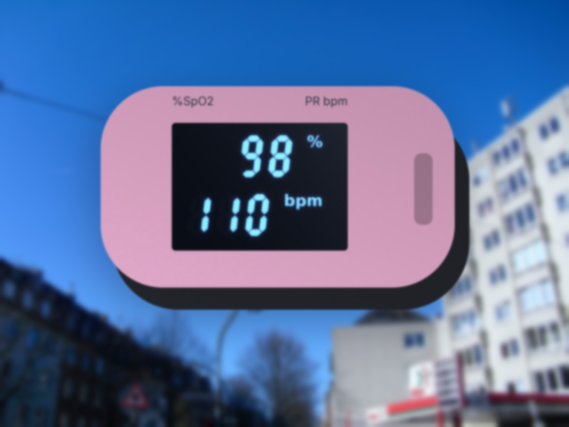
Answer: 98 %
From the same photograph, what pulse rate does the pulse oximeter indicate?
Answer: 110 bpm
